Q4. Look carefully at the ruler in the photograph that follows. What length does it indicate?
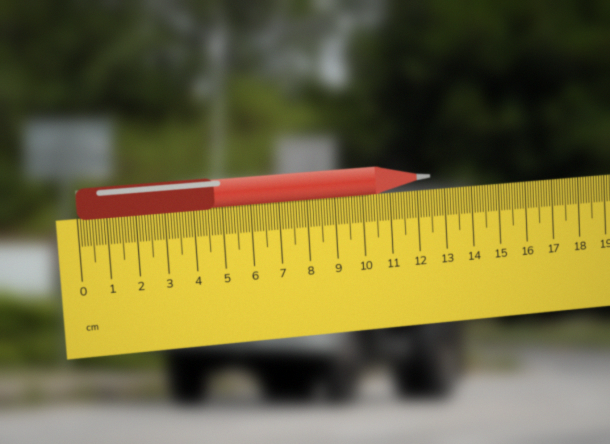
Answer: 12.5 cm
